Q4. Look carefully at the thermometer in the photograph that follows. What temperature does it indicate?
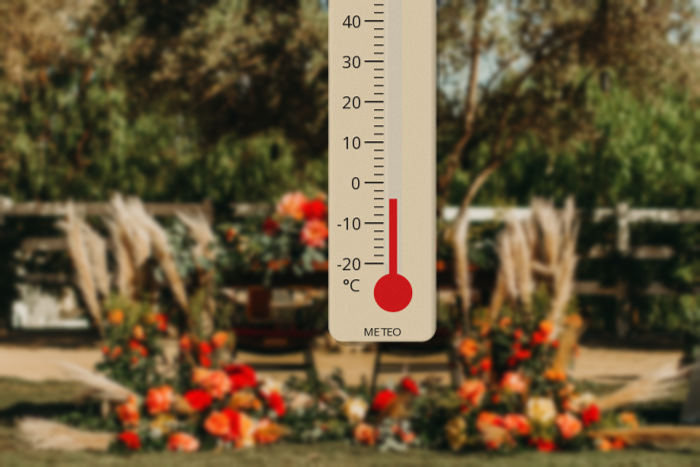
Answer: -4 °C
